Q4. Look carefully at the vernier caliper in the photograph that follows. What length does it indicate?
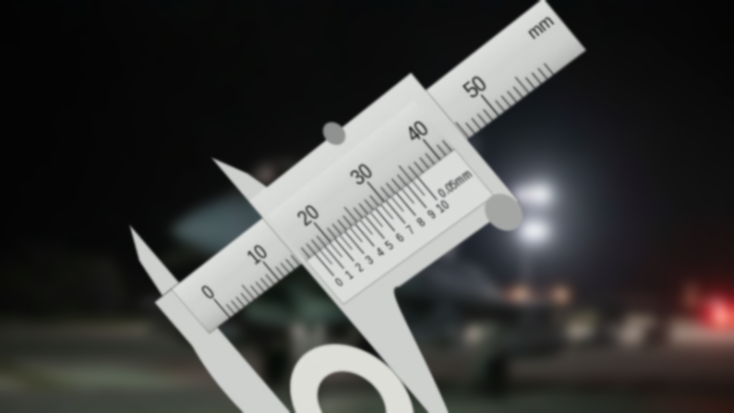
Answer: 17.0 mm
